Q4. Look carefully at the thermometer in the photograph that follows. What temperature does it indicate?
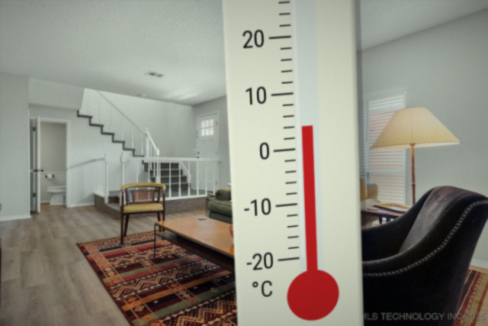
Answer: 4 °C
